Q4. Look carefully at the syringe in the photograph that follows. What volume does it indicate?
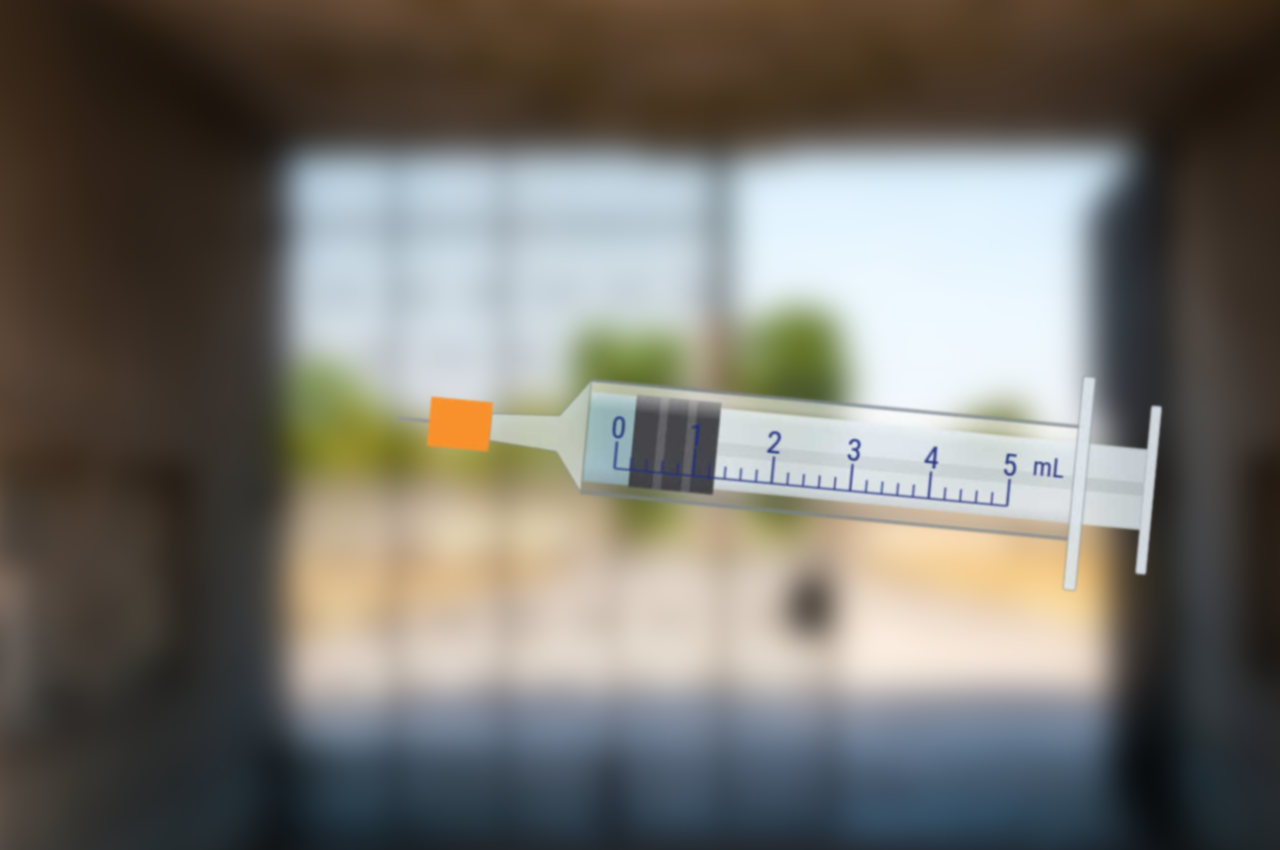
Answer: 0.2 mL
